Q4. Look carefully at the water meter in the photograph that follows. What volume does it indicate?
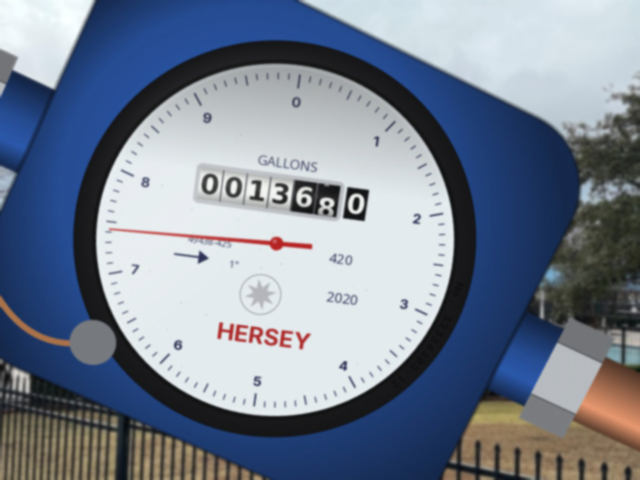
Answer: 13677.4 gal
